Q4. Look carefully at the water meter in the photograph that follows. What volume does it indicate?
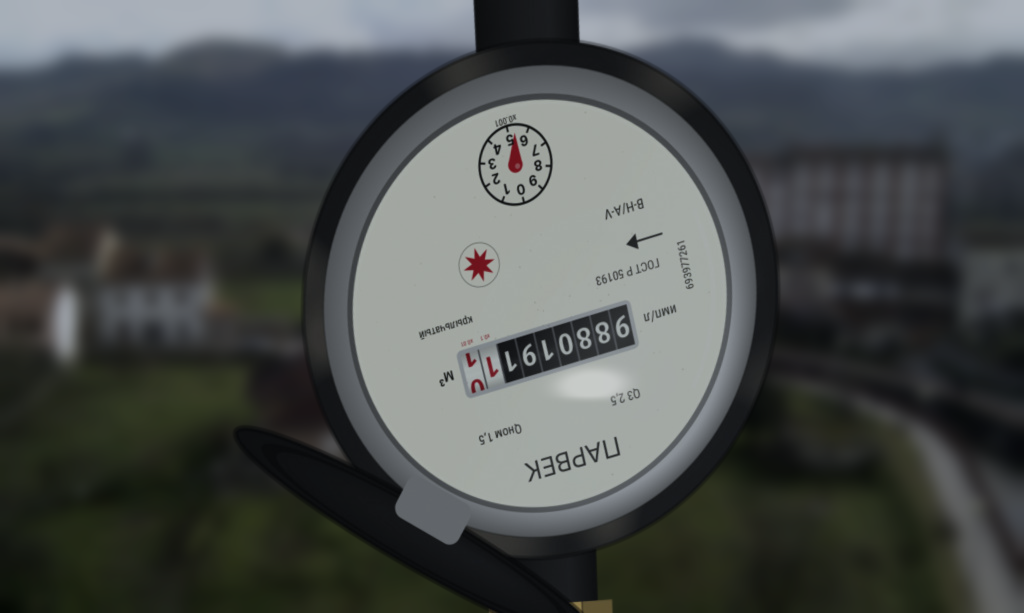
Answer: 9880191.105 m³
